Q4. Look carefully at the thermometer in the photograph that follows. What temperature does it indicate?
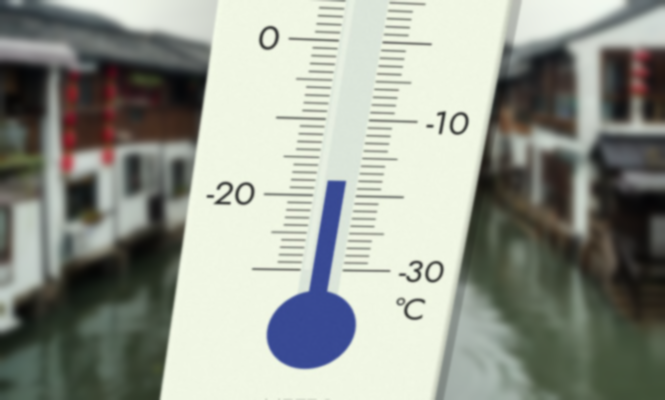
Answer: -18 °C
